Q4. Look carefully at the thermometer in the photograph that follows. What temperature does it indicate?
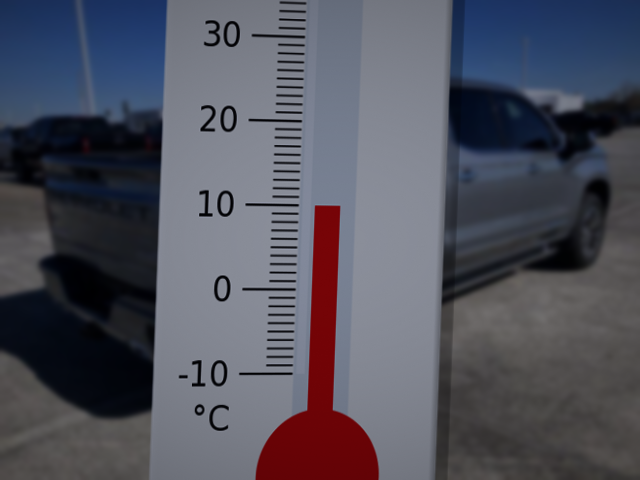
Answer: 10 °C
